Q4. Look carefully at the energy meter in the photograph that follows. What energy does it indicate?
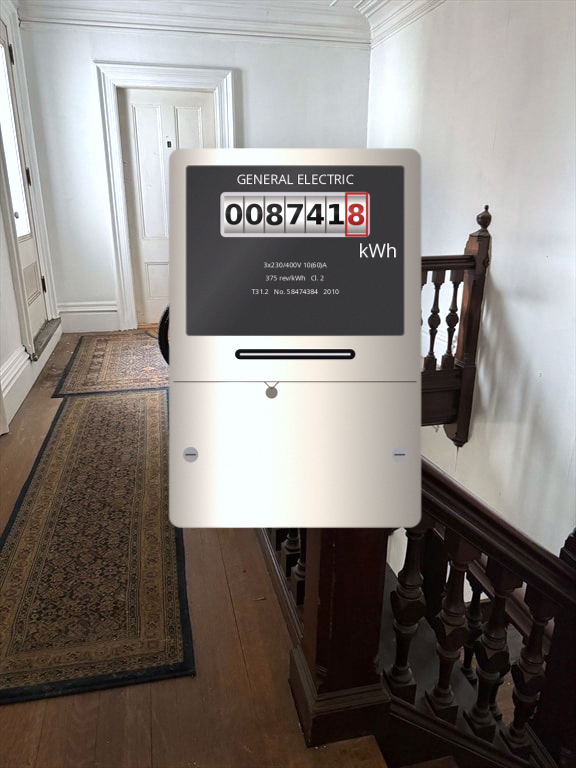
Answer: 8741.8 kWh
